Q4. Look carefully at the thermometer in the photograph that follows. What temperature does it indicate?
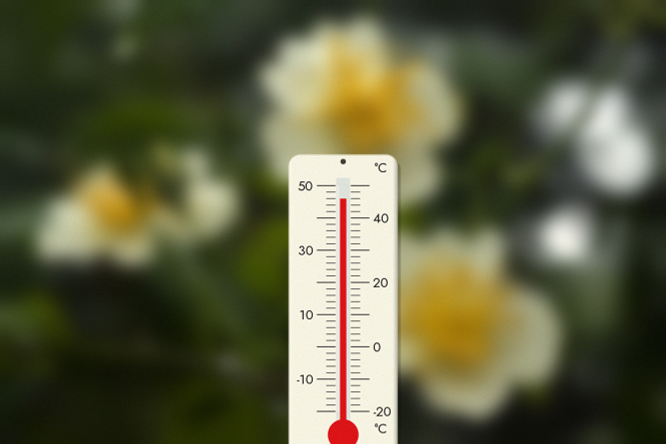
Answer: 46 °C
